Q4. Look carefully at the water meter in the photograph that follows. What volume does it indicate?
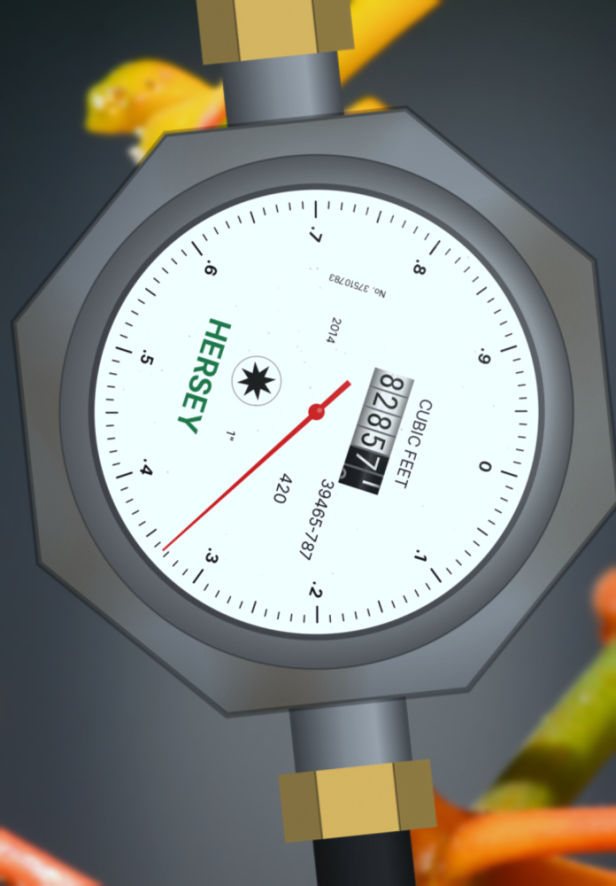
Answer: 828571.33 ft³
